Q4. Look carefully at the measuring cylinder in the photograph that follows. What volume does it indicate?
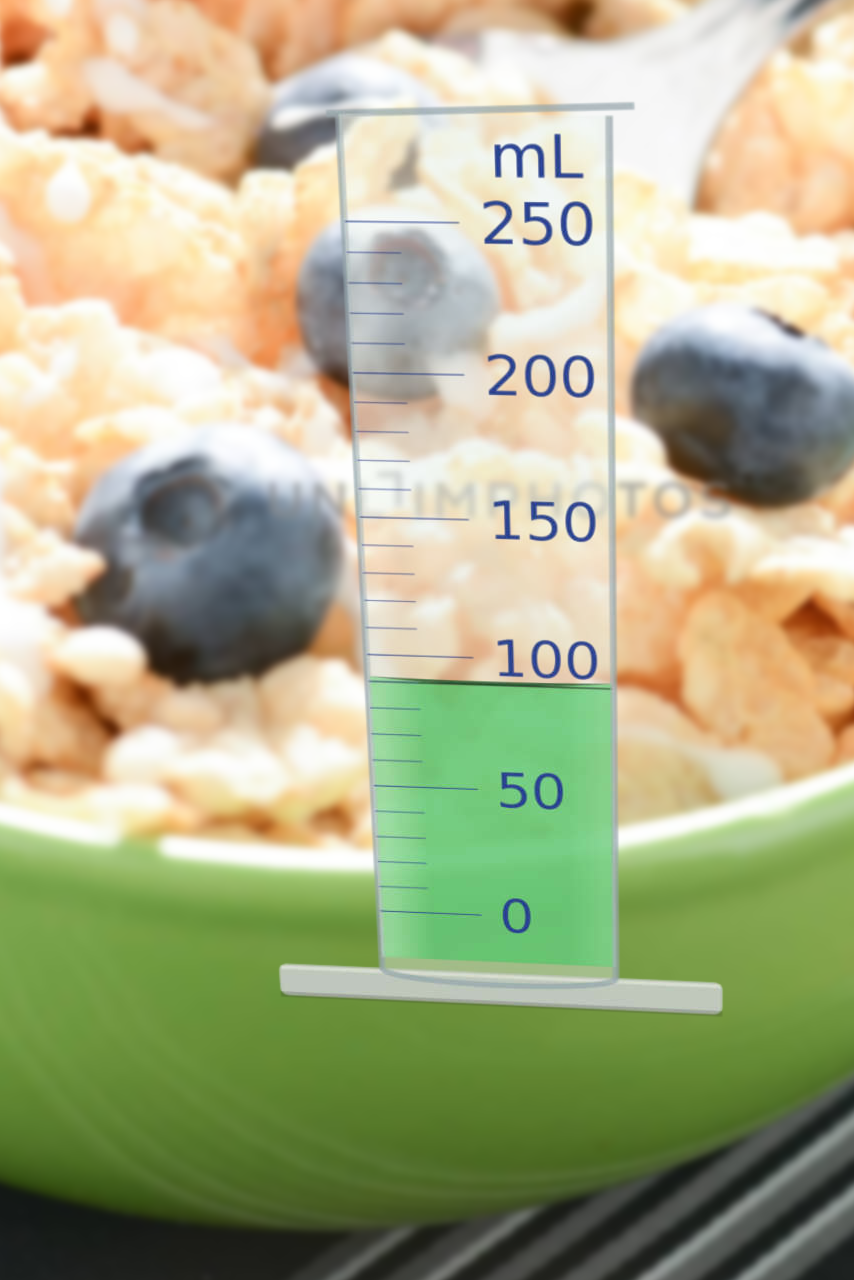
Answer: 90 mL
